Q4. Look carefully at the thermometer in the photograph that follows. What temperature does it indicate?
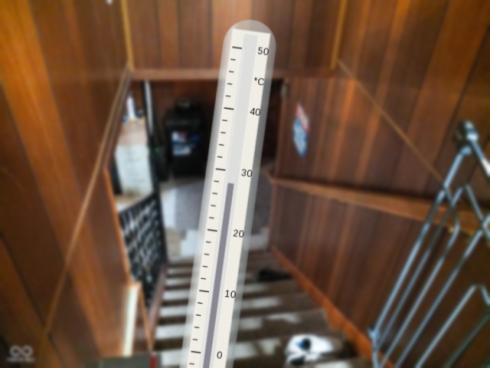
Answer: 28 °C
